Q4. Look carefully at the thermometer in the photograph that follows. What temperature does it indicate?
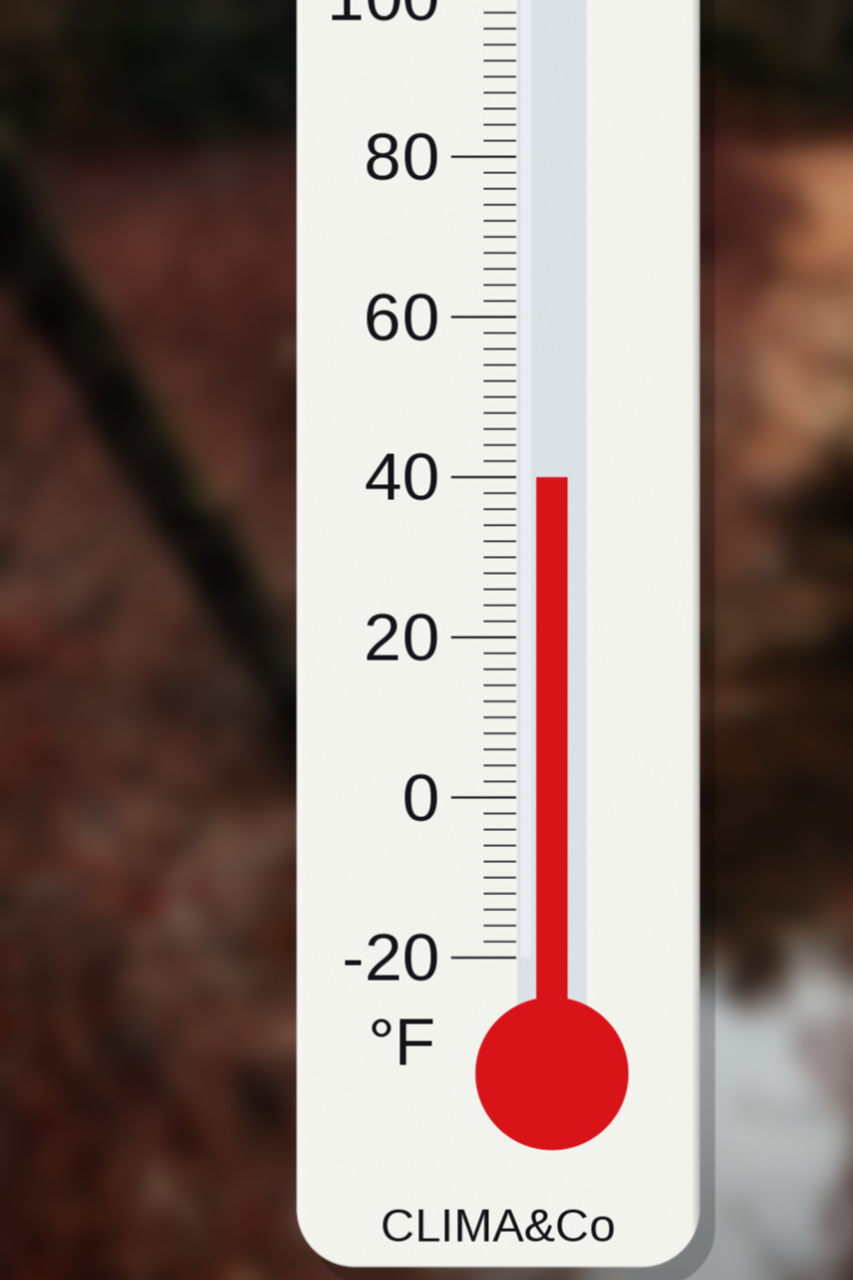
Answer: 40 °F
